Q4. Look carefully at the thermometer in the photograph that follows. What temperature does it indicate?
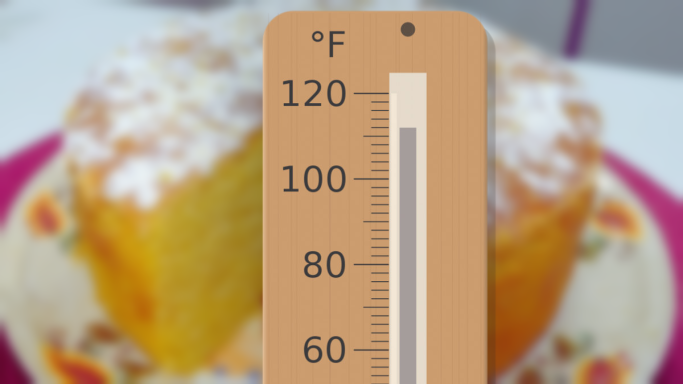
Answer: 112 °F
